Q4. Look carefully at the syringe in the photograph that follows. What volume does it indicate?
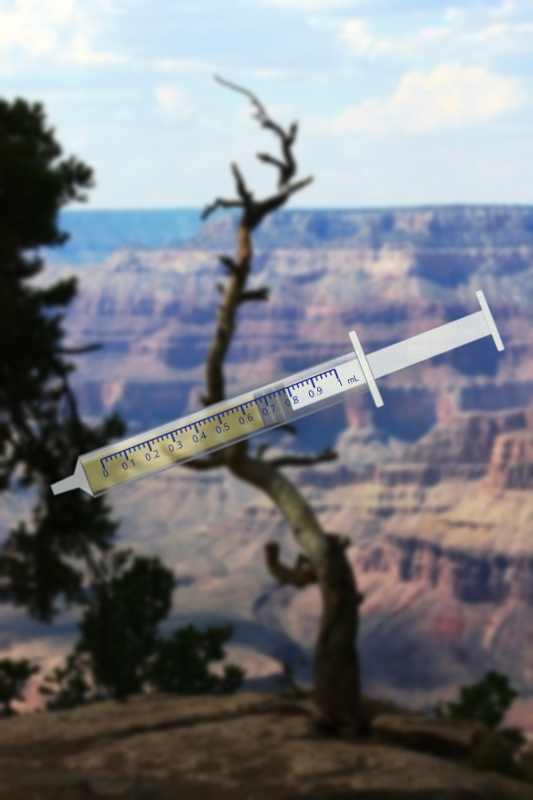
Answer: 0.66 mL
